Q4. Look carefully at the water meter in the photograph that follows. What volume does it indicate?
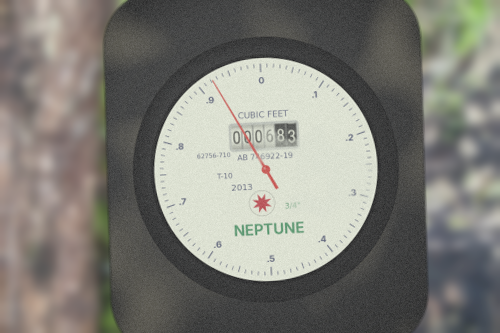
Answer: 682.92 ft³
